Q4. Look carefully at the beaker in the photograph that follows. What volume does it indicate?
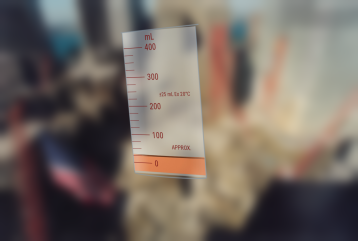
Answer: 25 mL
